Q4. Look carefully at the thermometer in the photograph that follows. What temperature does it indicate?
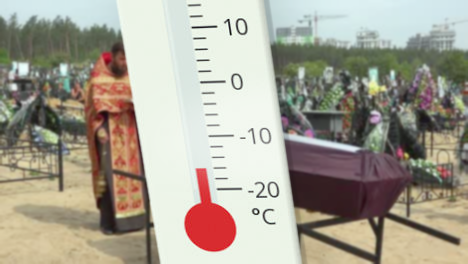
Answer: -16 °C
